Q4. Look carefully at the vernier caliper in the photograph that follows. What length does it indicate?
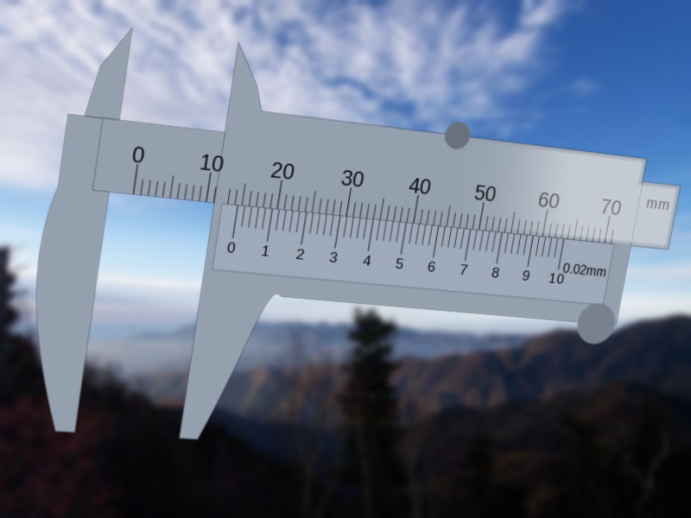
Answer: 14.4 mm
